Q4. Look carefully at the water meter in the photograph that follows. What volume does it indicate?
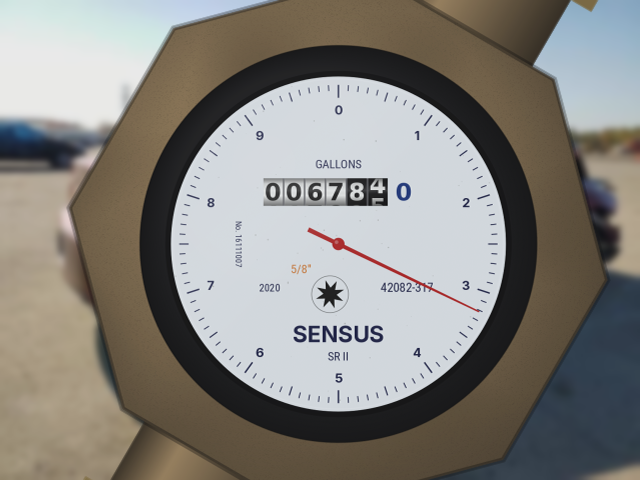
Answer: 67843.2 gal
